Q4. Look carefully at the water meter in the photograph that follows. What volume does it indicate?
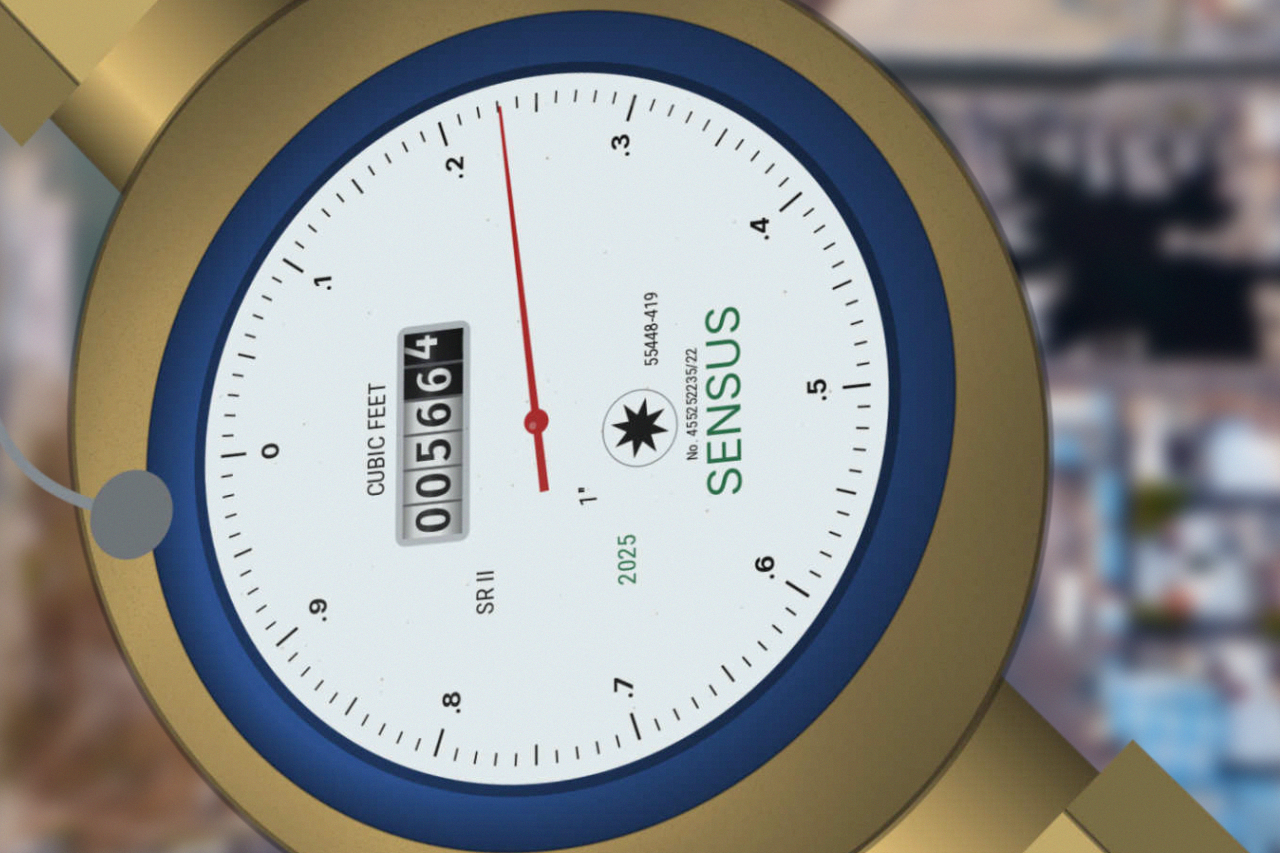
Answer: 5664.23 ft³
